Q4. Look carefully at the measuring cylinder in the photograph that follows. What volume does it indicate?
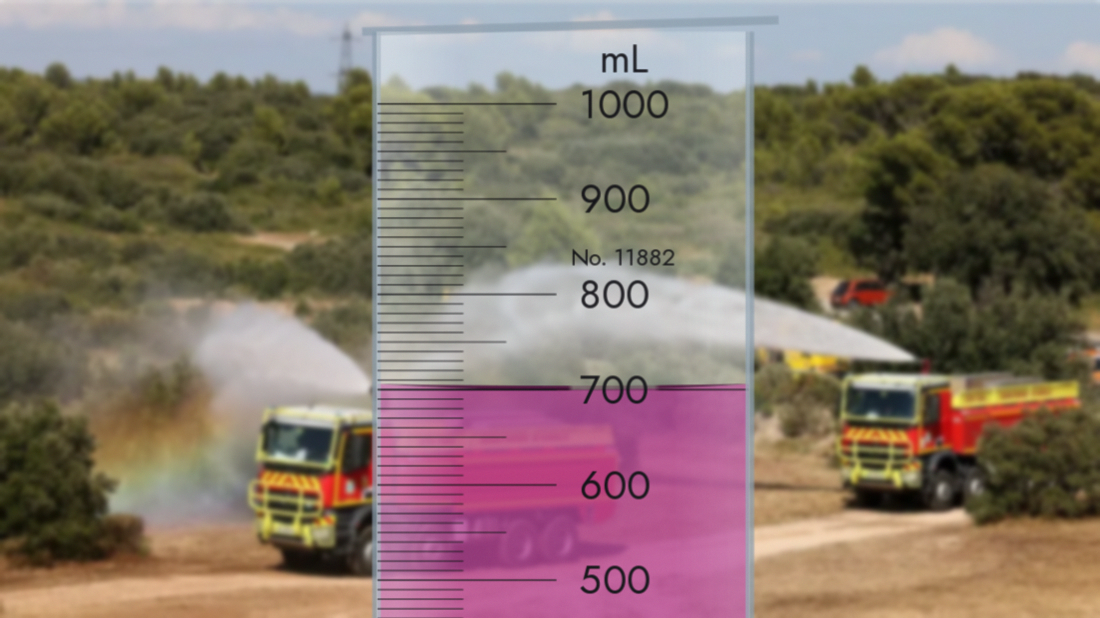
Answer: 700 mL
